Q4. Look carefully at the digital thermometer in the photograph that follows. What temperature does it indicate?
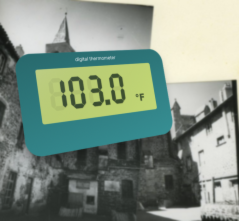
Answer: 103.0 °F
